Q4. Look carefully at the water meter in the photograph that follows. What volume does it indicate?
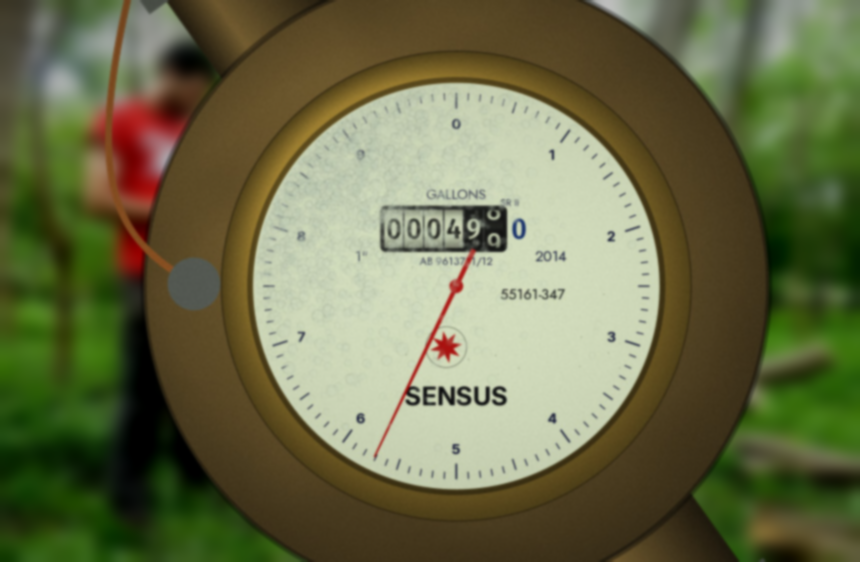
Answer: 4985.7 gal
